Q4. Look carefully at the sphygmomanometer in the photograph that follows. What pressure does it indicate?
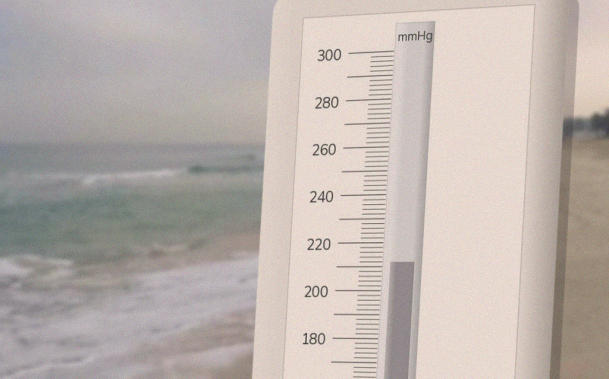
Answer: 212 mmHg
